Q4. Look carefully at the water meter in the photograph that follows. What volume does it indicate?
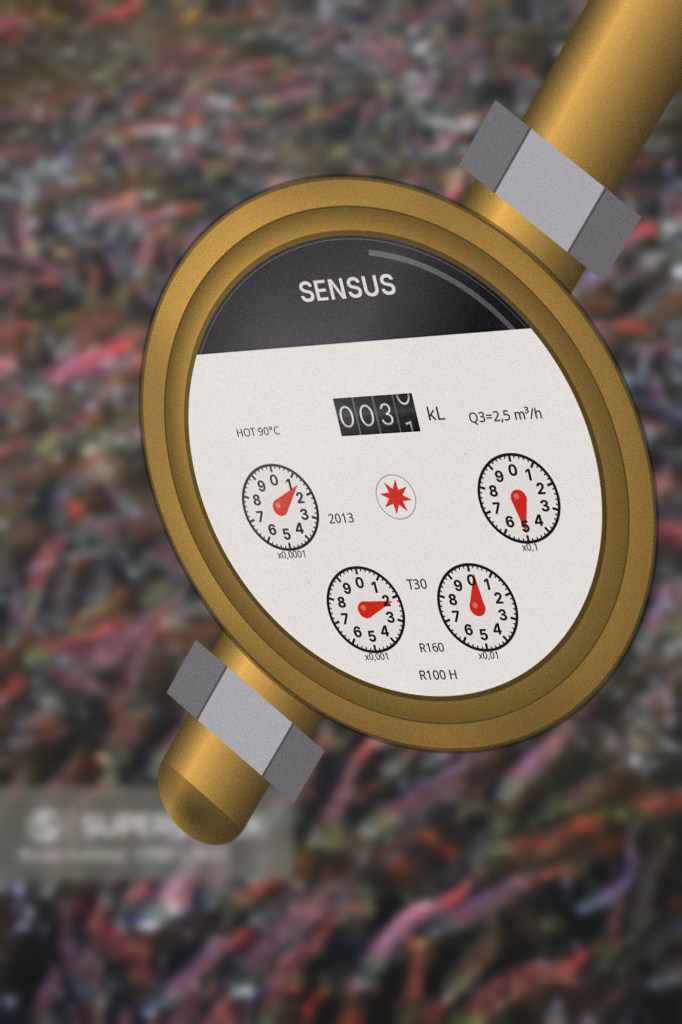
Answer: 30.5021 kL
